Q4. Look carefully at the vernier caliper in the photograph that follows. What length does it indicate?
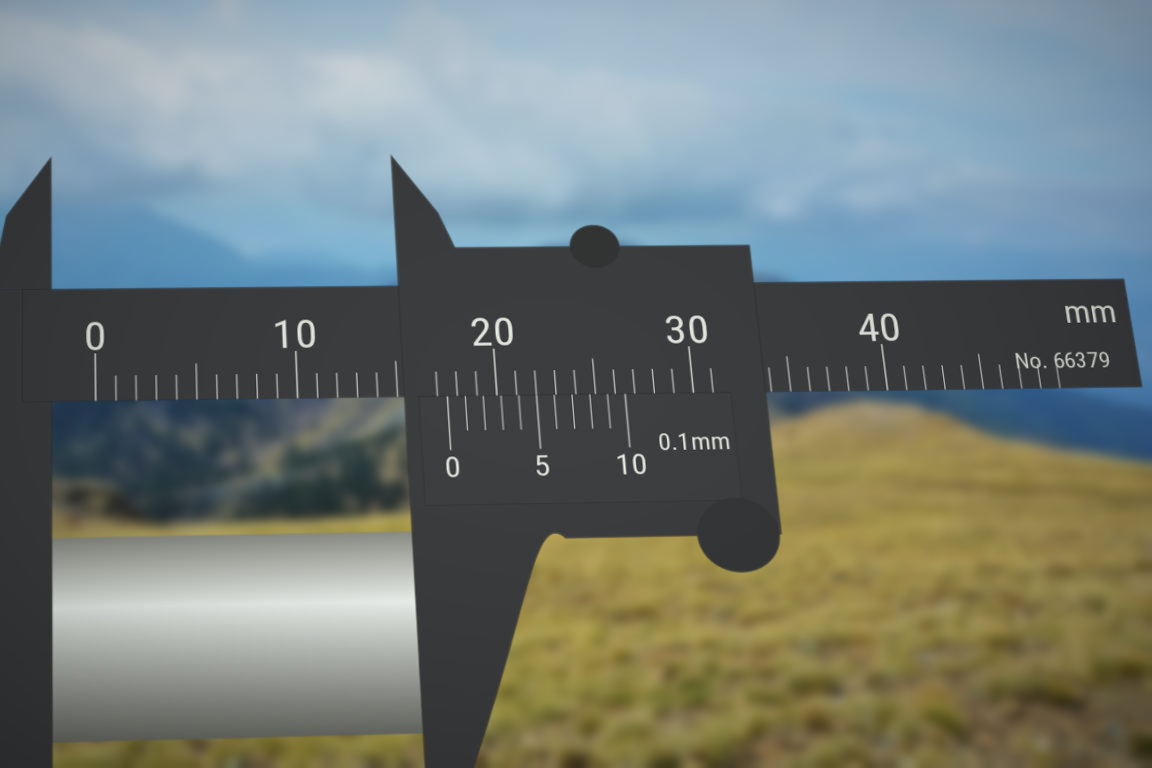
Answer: 17.5 mm
